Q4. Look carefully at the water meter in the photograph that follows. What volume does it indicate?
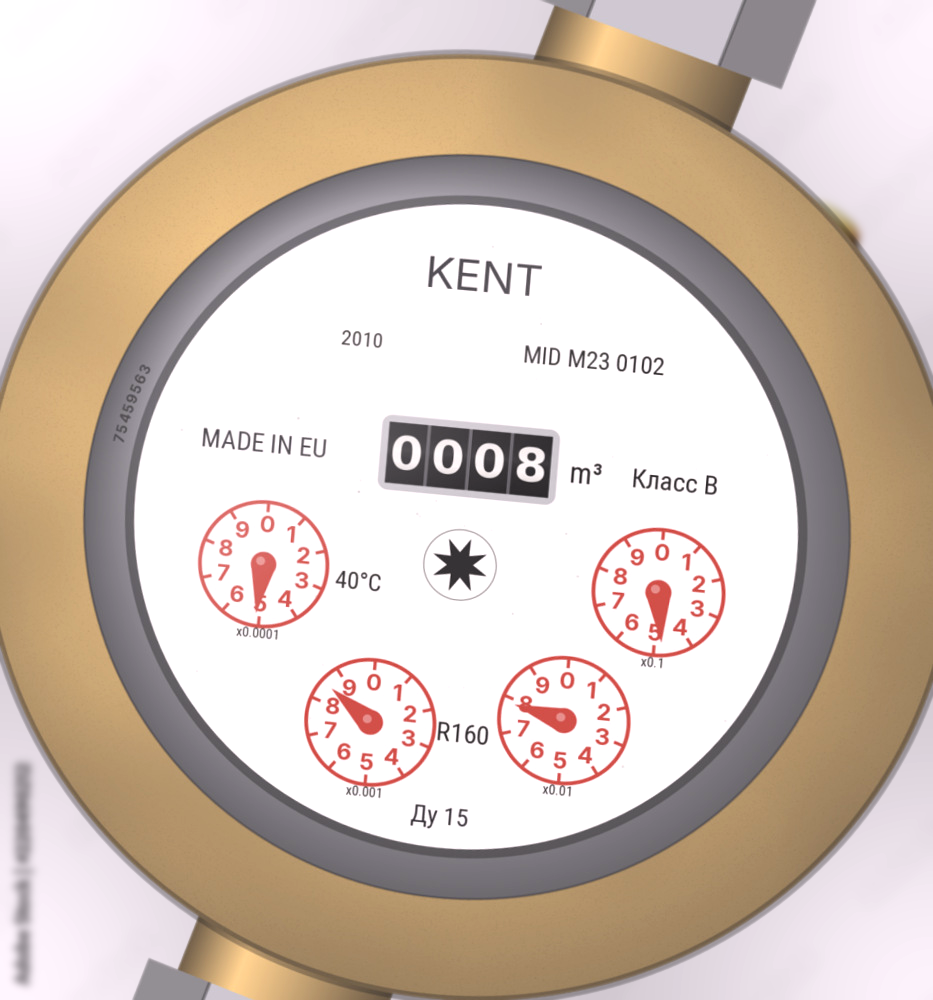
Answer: 8.4785 m³
